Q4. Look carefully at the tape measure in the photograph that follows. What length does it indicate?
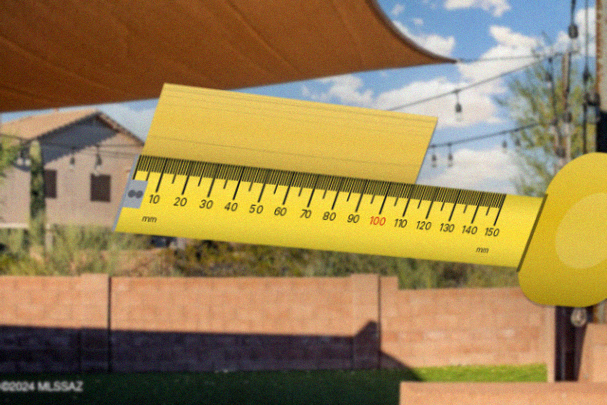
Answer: 110 mm
